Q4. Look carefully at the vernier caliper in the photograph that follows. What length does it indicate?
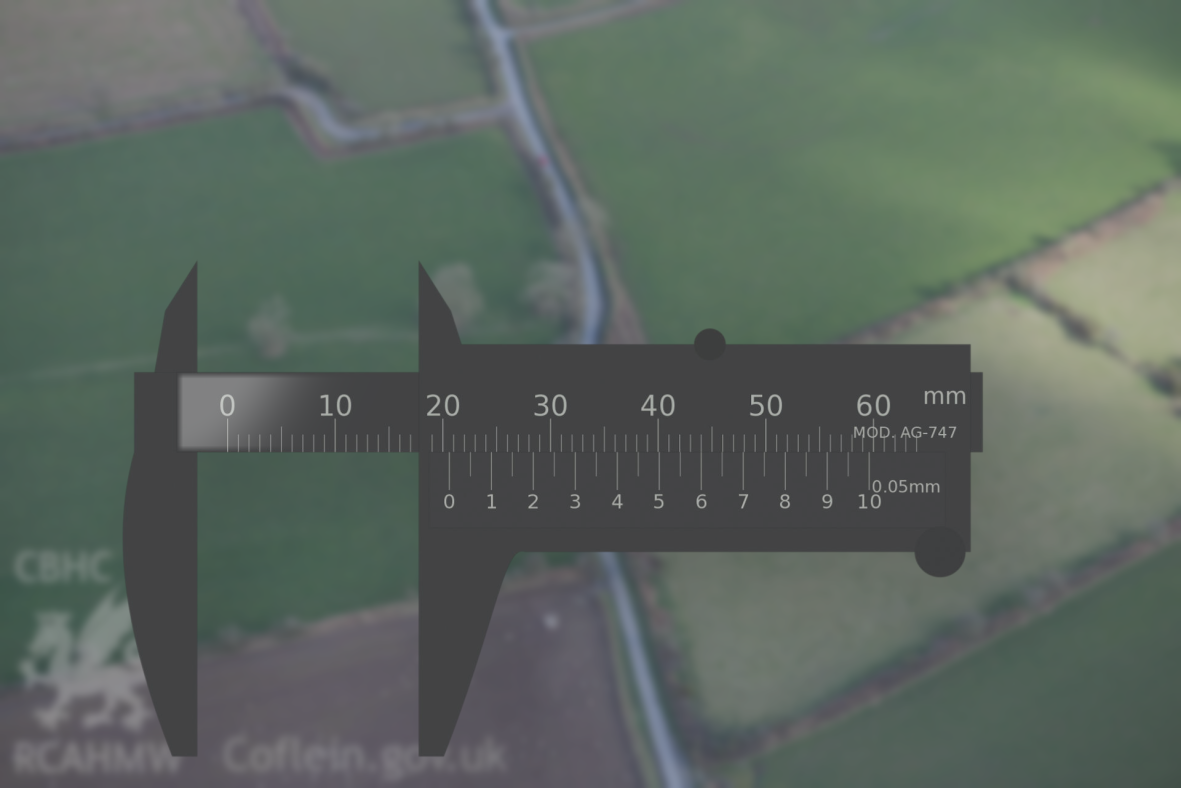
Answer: 20.6 mm
